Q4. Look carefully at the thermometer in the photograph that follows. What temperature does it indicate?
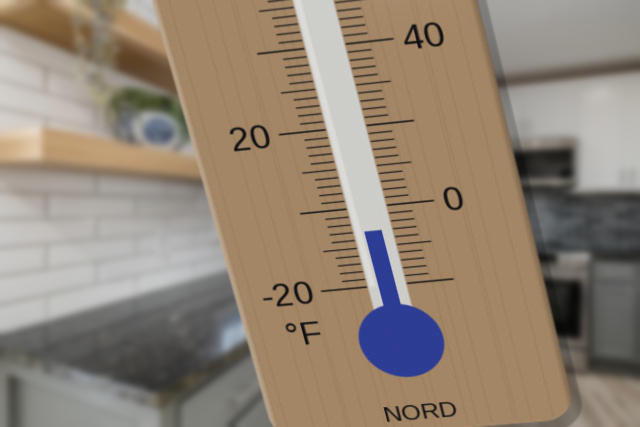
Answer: -6 °F
